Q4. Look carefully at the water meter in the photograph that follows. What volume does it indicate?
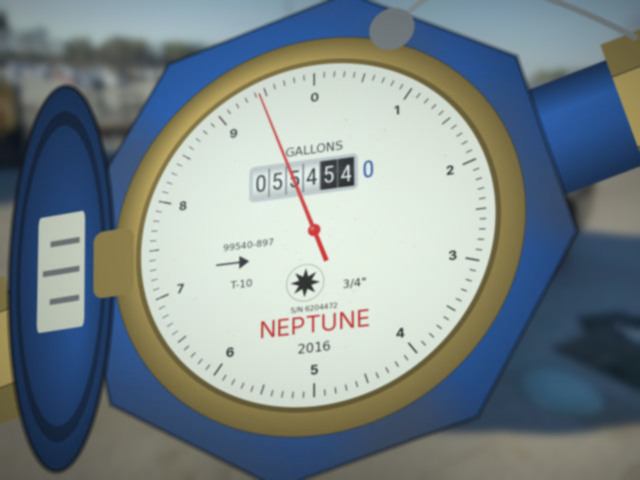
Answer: 554539.4 gal
